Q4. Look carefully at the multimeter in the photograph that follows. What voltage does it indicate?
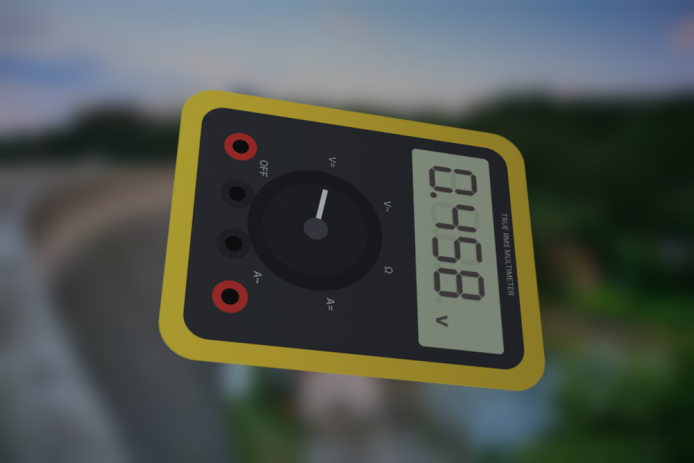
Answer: 0.458 V
